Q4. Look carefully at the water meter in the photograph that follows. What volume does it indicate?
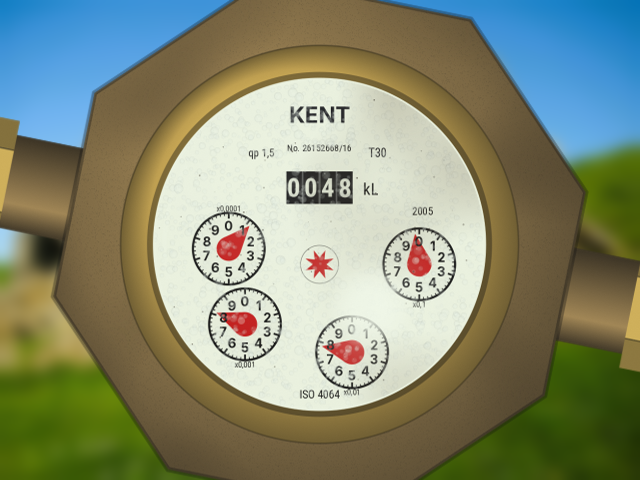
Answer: 47.9781 kL
